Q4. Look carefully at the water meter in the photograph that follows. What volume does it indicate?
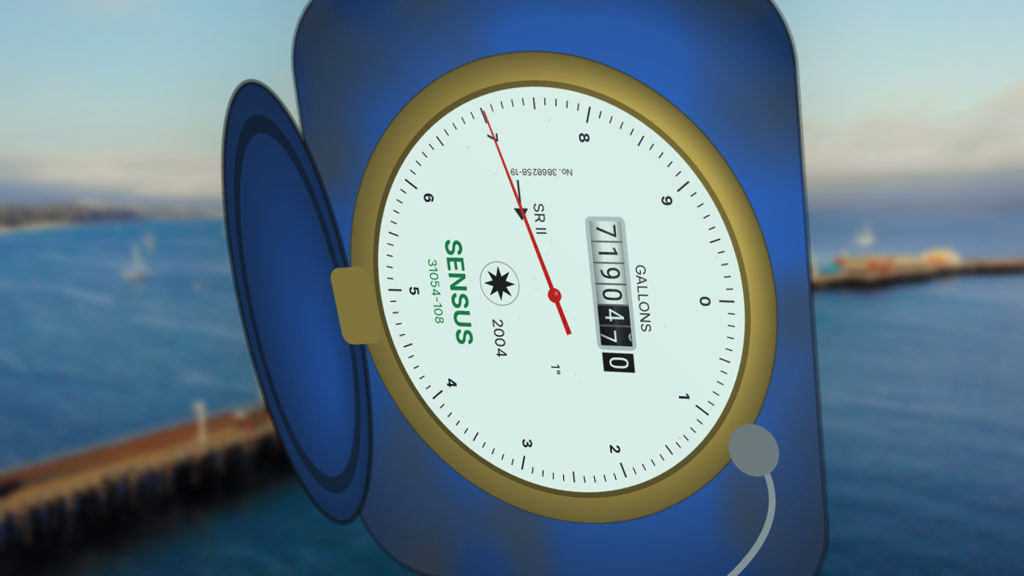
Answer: 7190467.0 gal
